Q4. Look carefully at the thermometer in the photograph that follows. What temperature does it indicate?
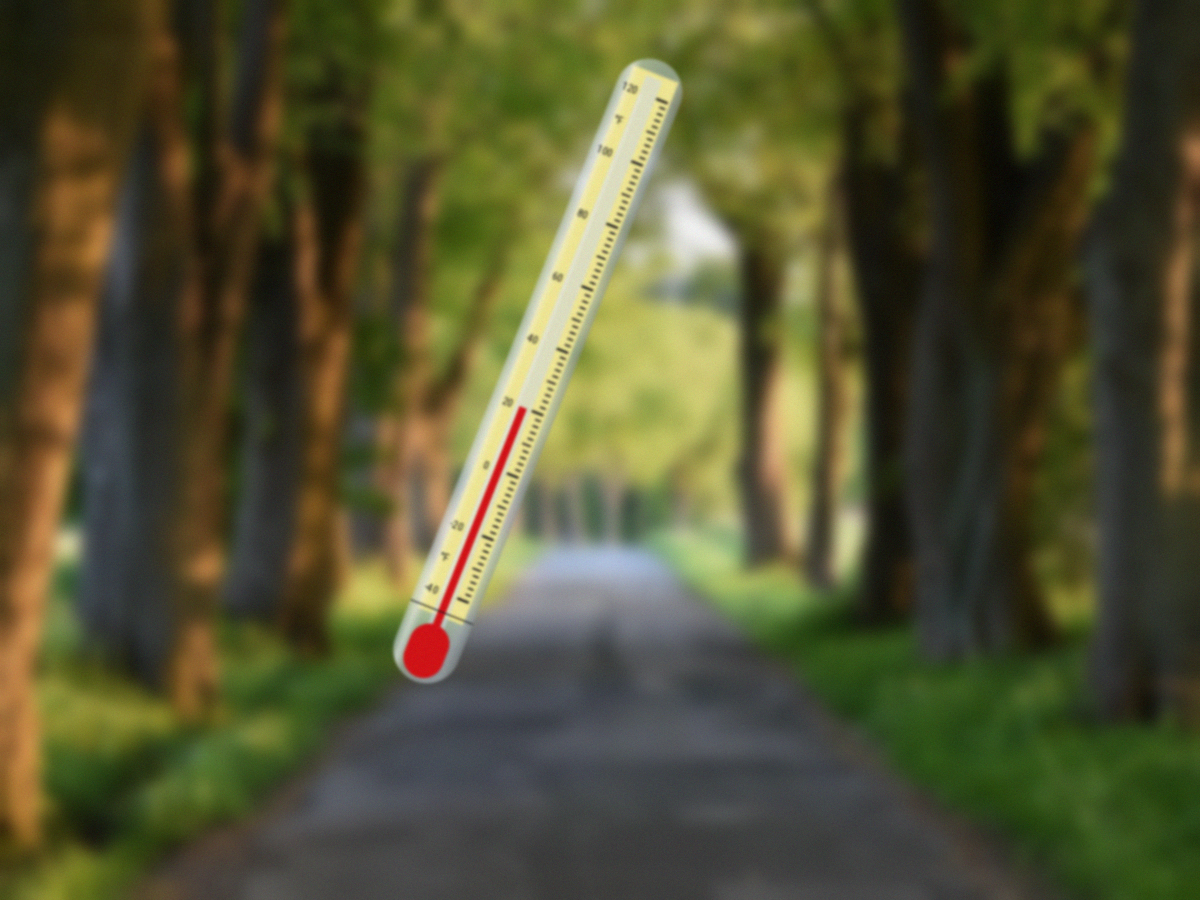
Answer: 20 °F
